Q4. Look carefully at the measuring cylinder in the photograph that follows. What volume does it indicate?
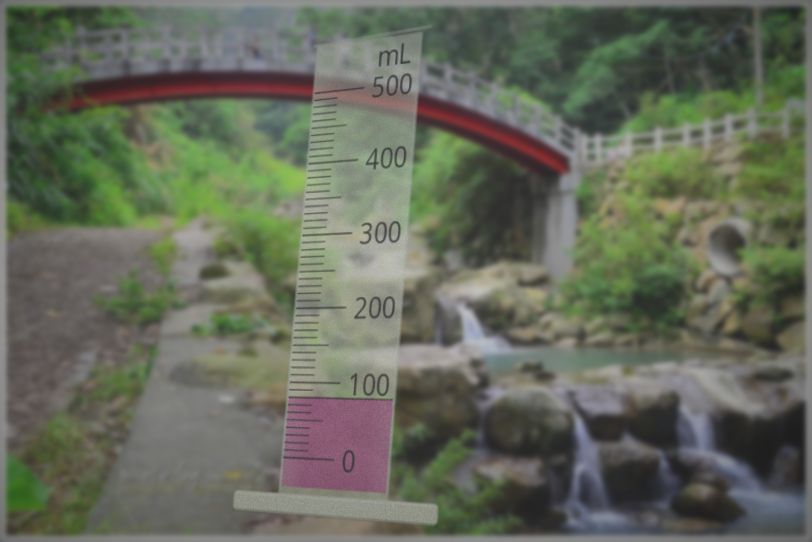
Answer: 80 mL
